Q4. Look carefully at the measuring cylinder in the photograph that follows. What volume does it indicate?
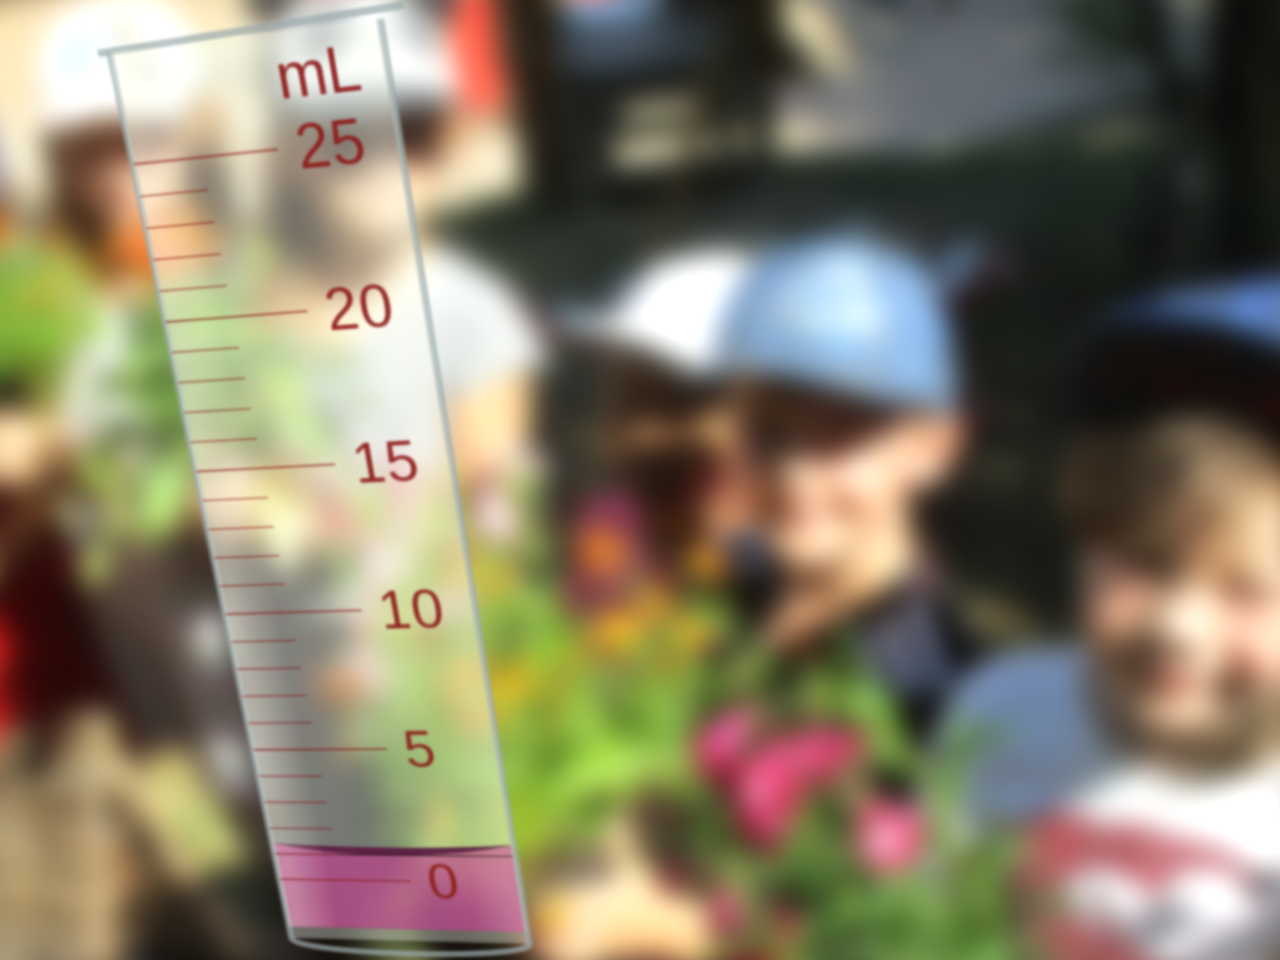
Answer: 1 mL
